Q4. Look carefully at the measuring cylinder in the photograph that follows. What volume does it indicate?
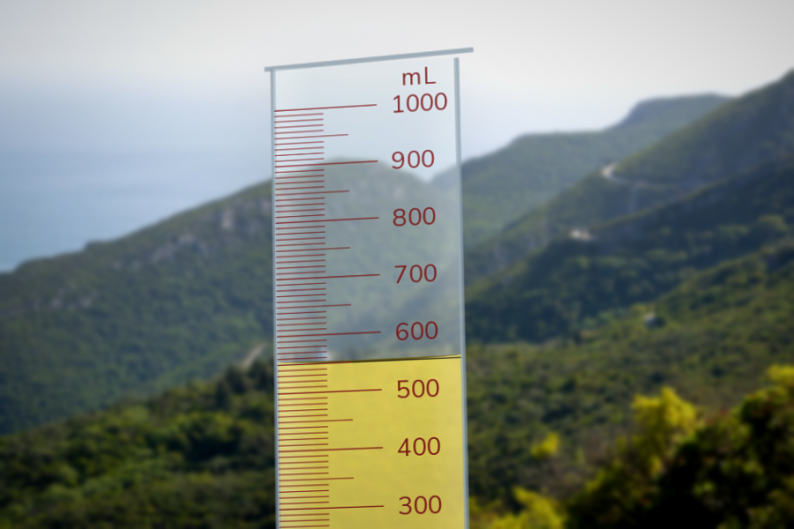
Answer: 550 mL
